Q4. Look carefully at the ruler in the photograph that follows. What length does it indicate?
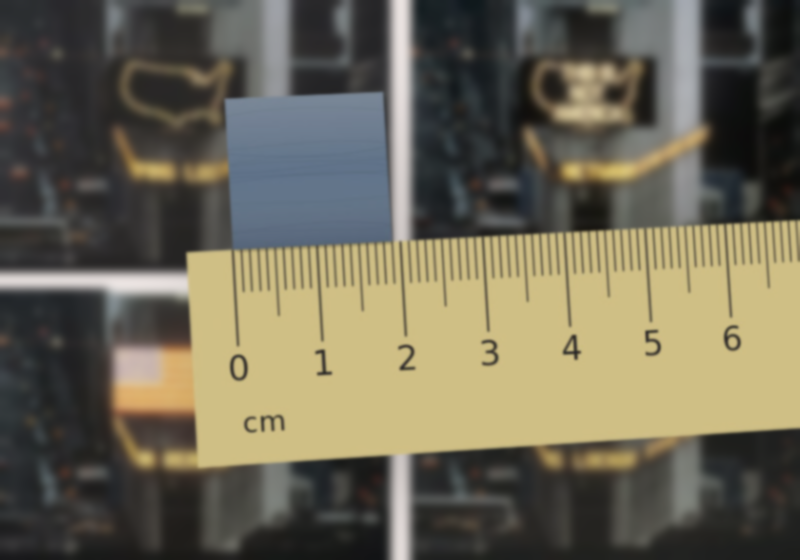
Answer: 1.9 cm
